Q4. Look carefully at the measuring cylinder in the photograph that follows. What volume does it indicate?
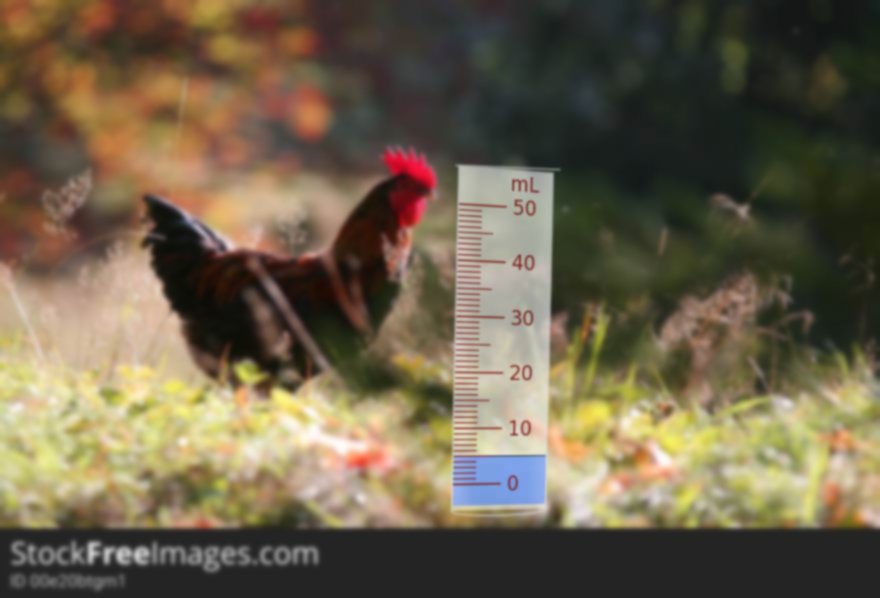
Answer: 5 mL
